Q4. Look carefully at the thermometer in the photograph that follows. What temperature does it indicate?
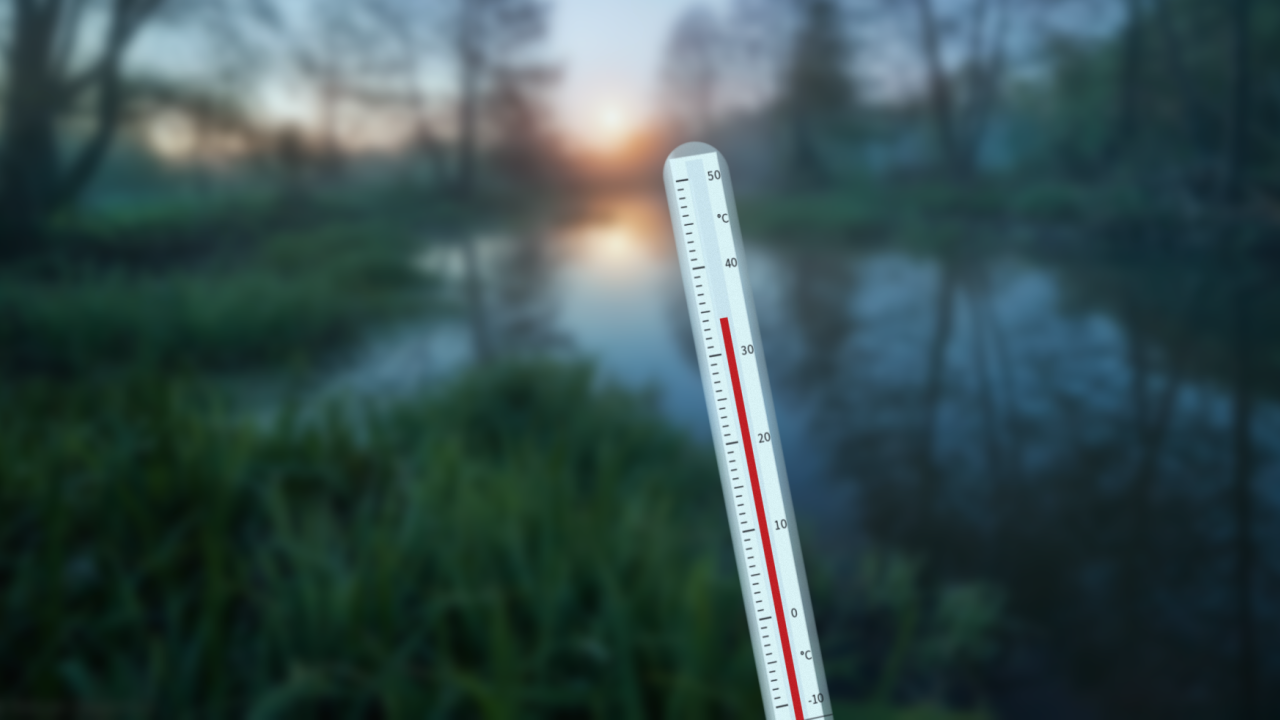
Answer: 34 °C
